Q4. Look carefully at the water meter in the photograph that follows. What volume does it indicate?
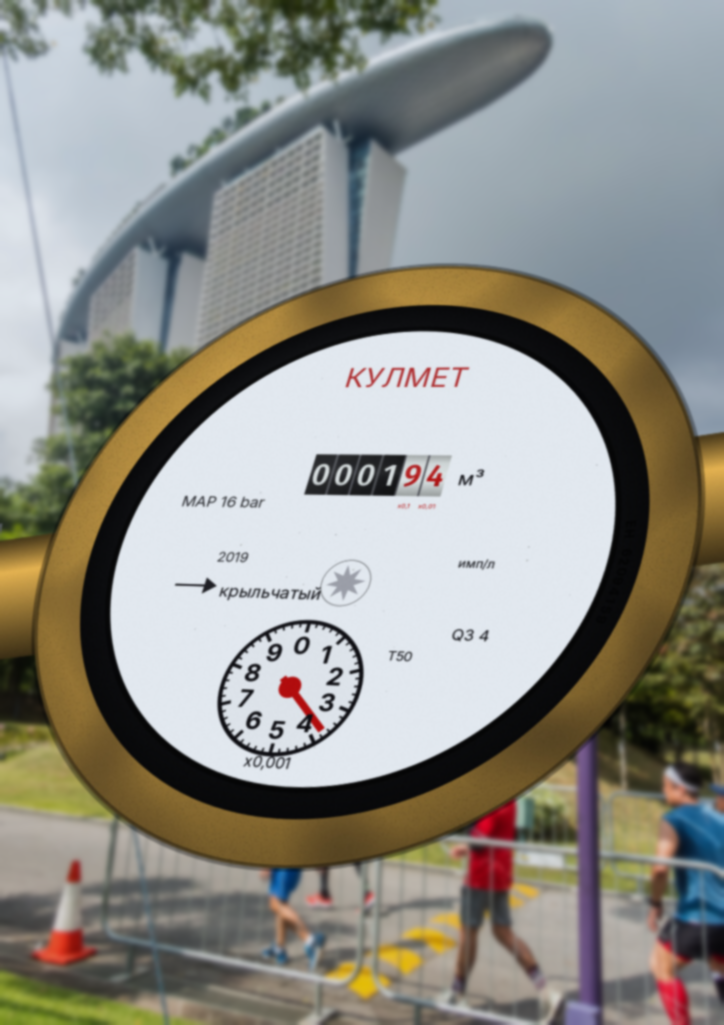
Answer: 1.943 m³
